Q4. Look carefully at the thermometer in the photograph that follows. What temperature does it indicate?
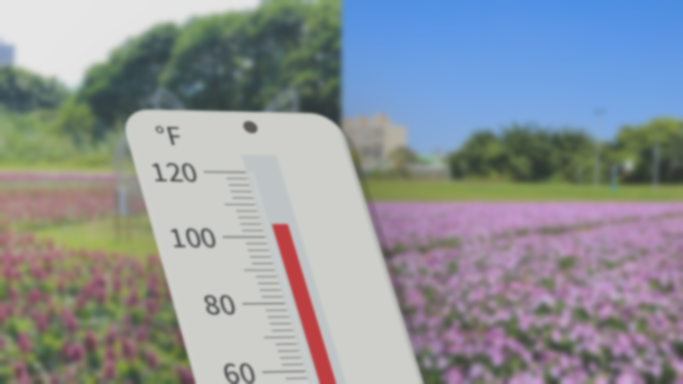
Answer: 104 °F
